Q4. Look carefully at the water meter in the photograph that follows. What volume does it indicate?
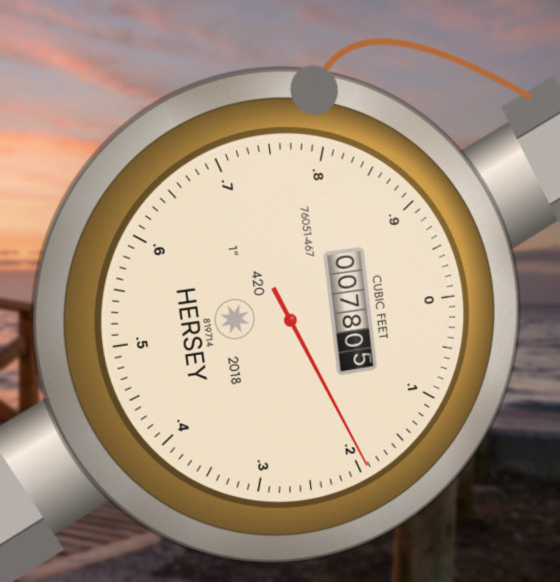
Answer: 7805.19 ft³
